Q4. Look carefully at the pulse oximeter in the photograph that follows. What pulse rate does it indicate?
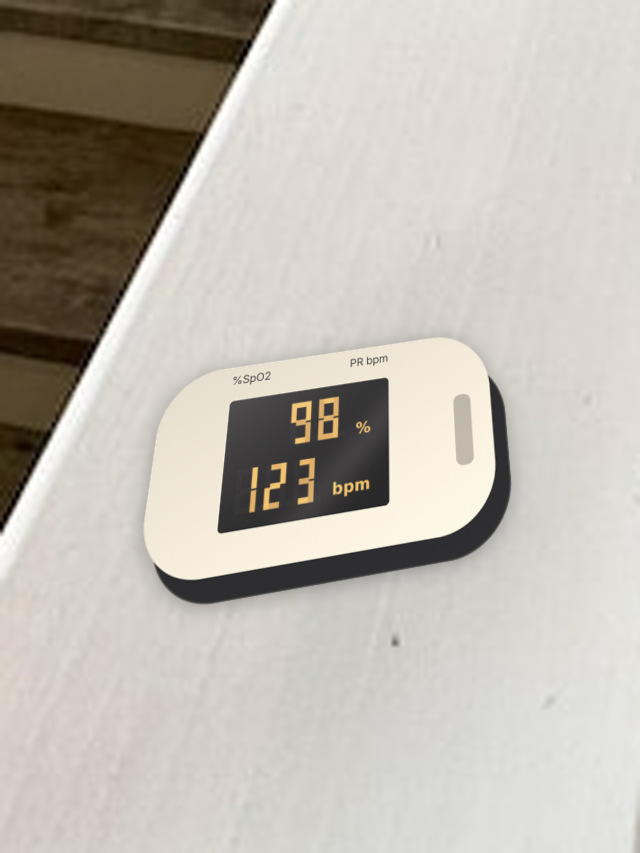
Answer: 123 bpm
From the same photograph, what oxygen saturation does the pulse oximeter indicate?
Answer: 98 %
